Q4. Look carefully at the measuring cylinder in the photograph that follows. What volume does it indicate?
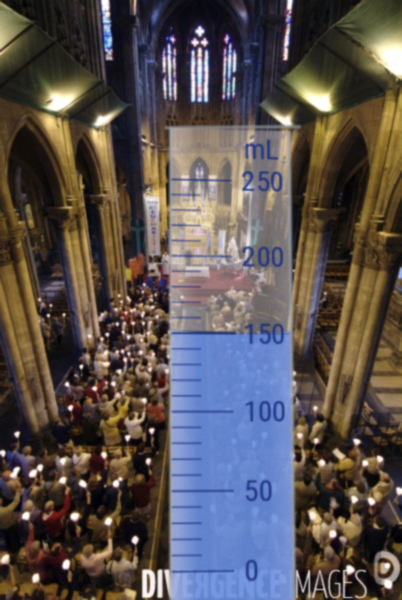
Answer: 150 mL
